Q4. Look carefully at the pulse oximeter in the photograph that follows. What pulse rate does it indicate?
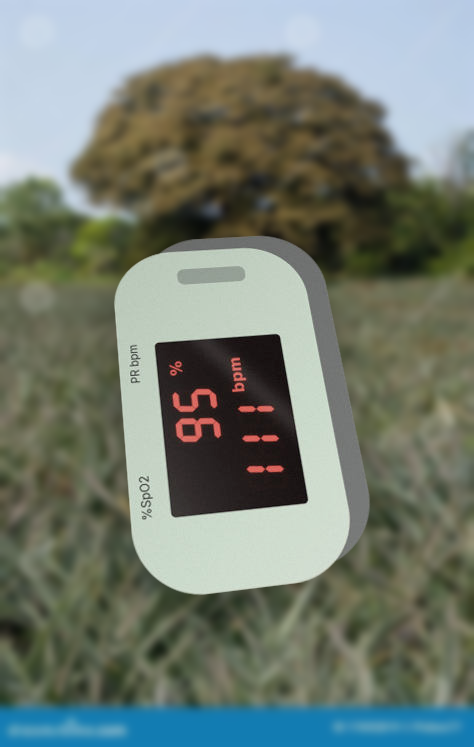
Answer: 111 bpm
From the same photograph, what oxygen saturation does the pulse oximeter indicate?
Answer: 95 %
